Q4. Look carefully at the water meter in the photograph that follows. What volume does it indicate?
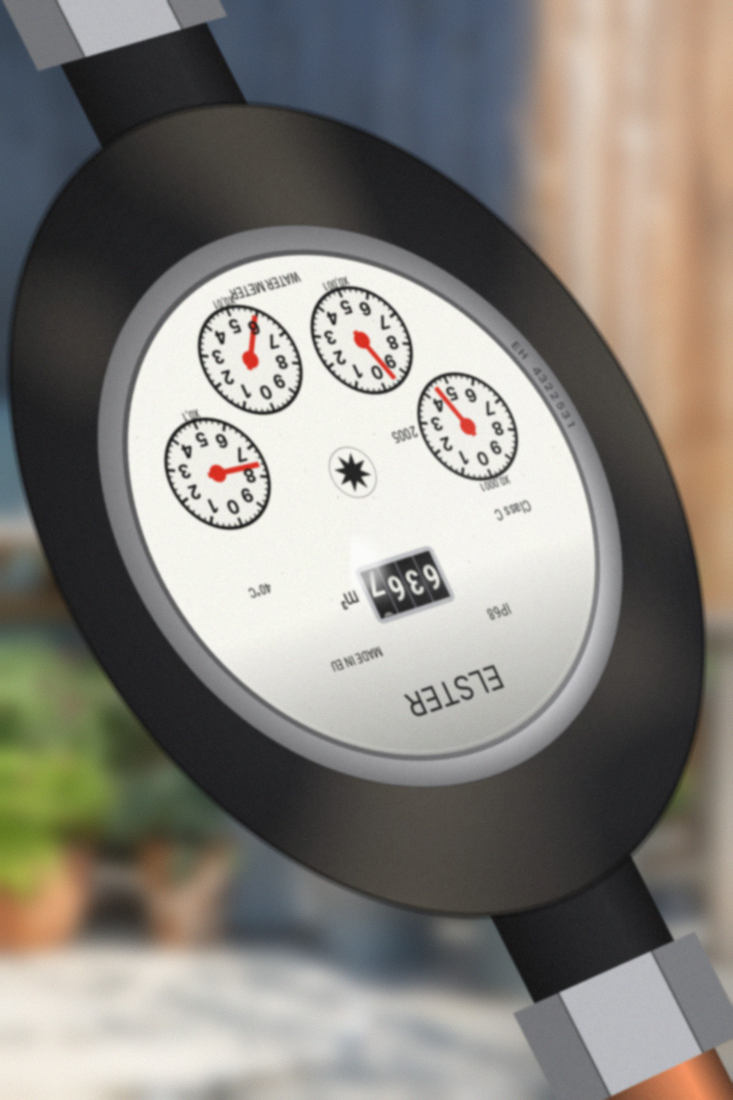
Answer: 6366.7594 m³
